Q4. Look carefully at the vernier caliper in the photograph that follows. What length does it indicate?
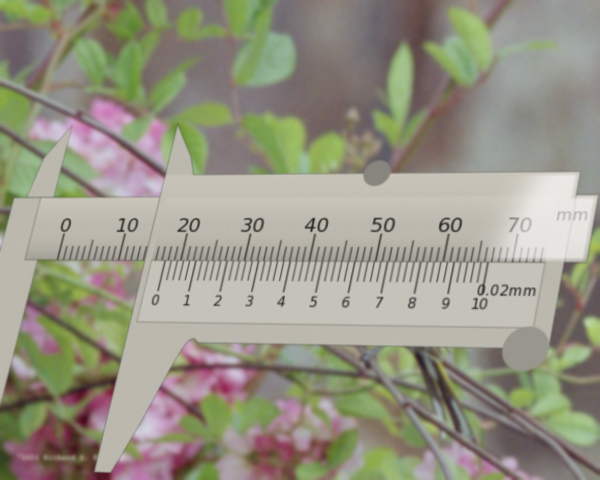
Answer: 17.5 mm
